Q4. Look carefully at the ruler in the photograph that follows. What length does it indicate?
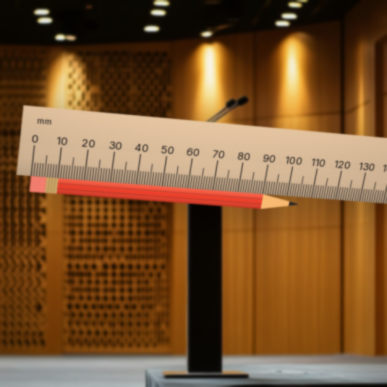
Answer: 105 mm
